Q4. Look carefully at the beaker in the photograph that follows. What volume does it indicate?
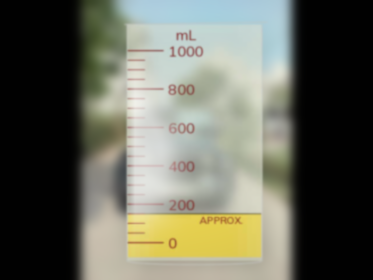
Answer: 150 mL
